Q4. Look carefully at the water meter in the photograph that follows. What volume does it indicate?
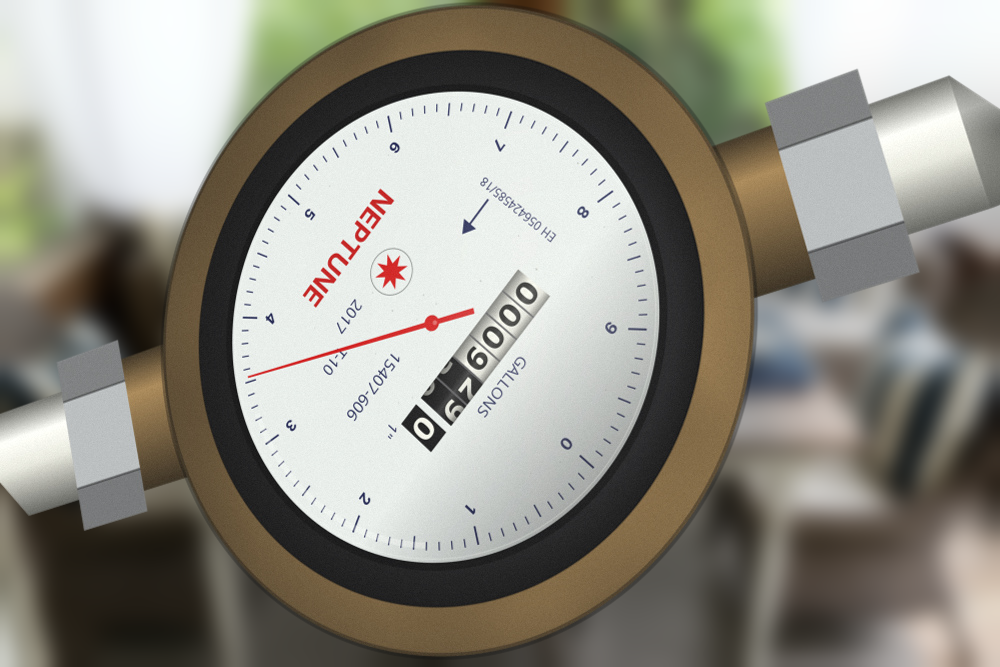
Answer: 9293.5 gal
